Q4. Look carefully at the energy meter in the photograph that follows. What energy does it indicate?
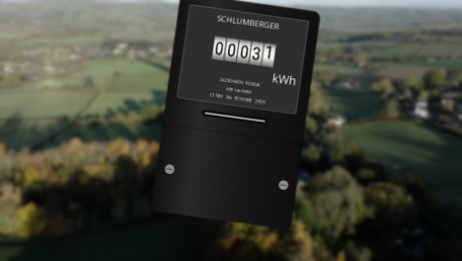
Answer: 31 kWh
